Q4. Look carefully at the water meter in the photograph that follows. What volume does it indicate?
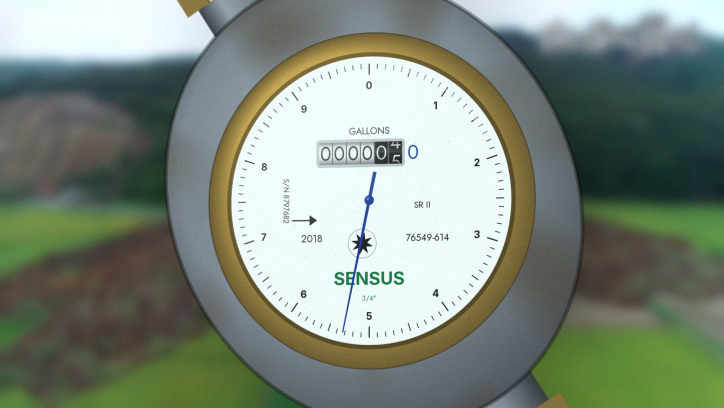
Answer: 45.3 gal
